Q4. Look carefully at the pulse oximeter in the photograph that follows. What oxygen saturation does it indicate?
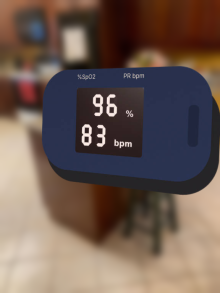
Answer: 96 %
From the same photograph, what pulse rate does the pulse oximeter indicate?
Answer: 83 bpm
